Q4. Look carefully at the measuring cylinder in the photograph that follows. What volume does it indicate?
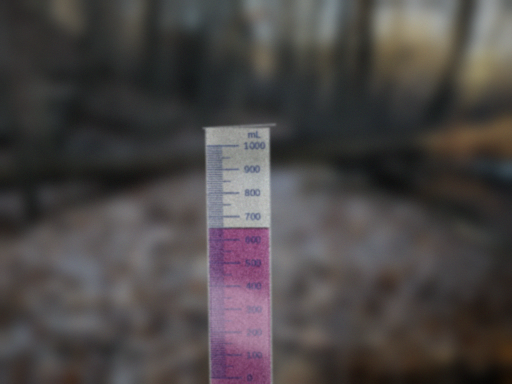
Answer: 650 mL
